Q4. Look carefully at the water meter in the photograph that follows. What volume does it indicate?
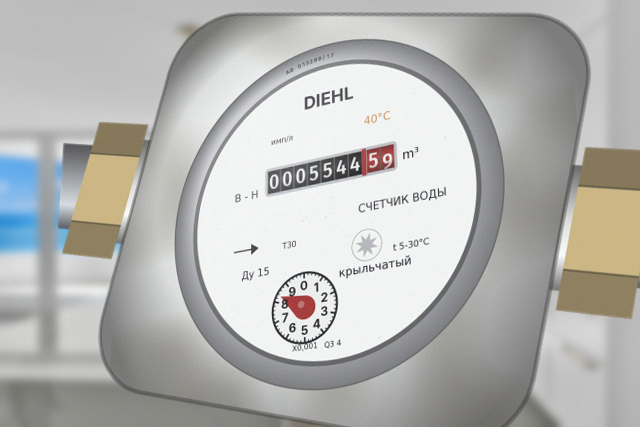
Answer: 5544.588 m³
